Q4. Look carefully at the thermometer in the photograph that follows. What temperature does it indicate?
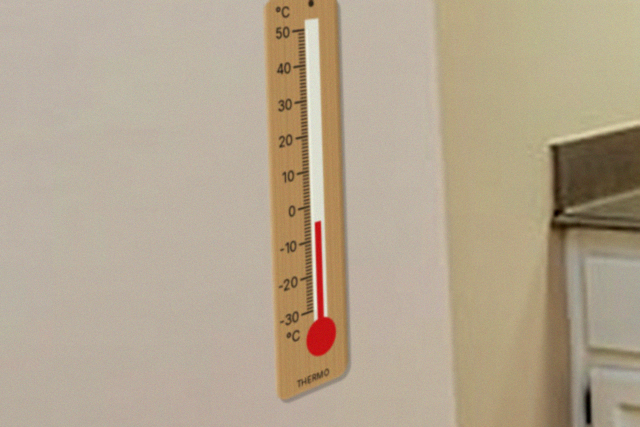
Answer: -5 °C
